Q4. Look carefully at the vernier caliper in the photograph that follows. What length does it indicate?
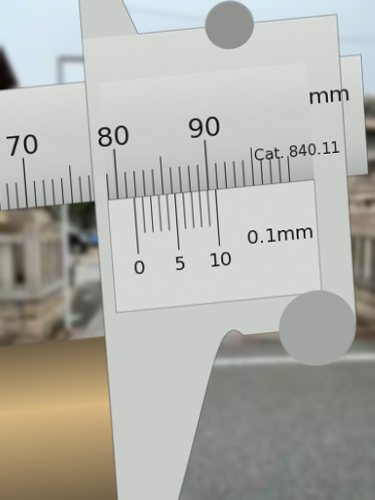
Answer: 81.8 mm
